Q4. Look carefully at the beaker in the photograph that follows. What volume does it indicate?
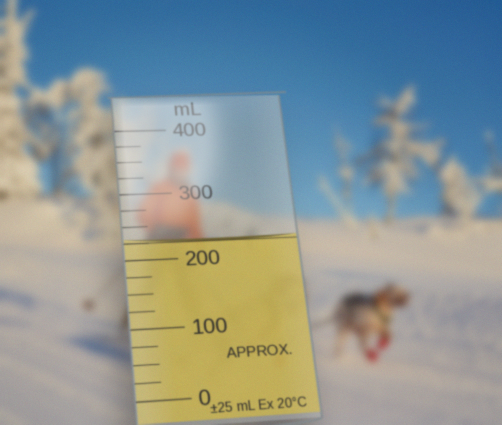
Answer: 225 mL
